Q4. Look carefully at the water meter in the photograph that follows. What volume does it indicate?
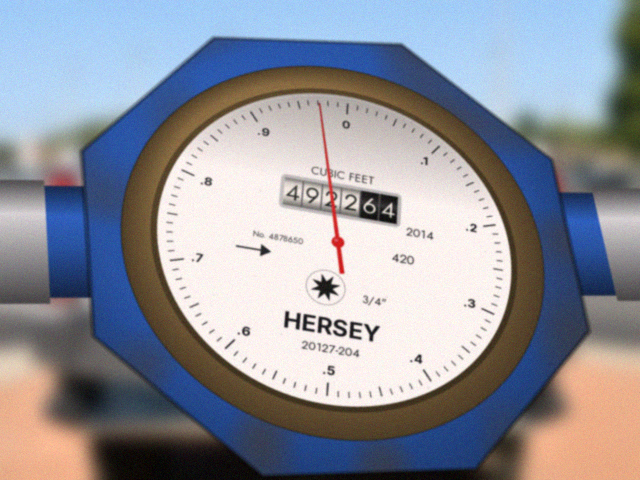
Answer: 492263.97 ft³
